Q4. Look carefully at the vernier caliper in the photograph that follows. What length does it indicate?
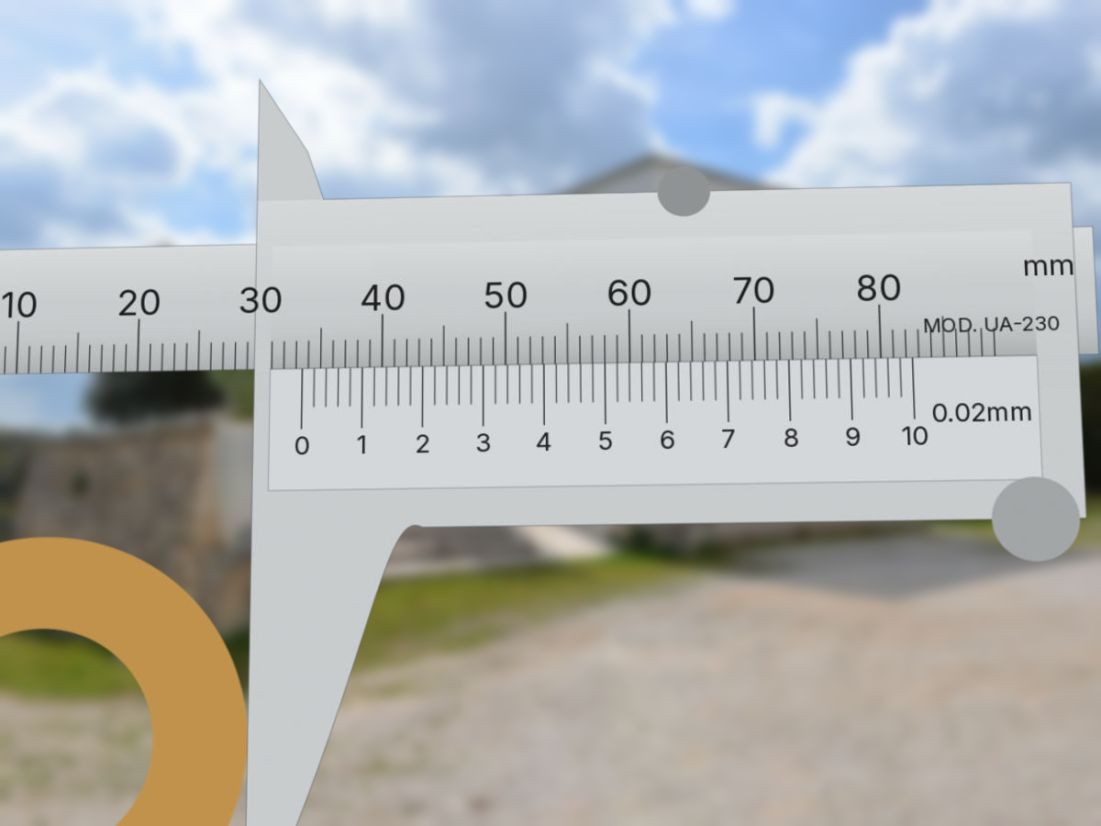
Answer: 33.5 mm
